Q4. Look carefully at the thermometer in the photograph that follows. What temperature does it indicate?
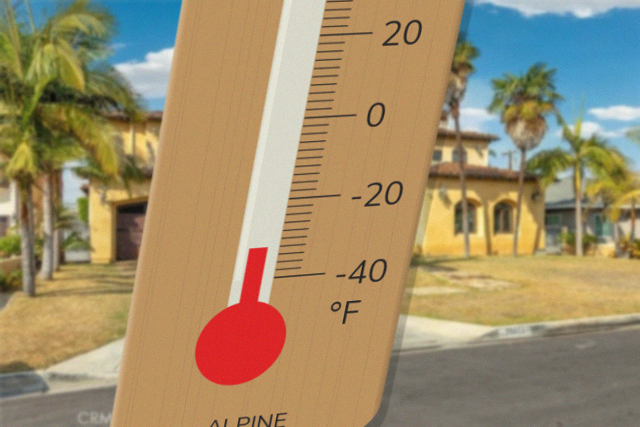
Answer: -32 °F
